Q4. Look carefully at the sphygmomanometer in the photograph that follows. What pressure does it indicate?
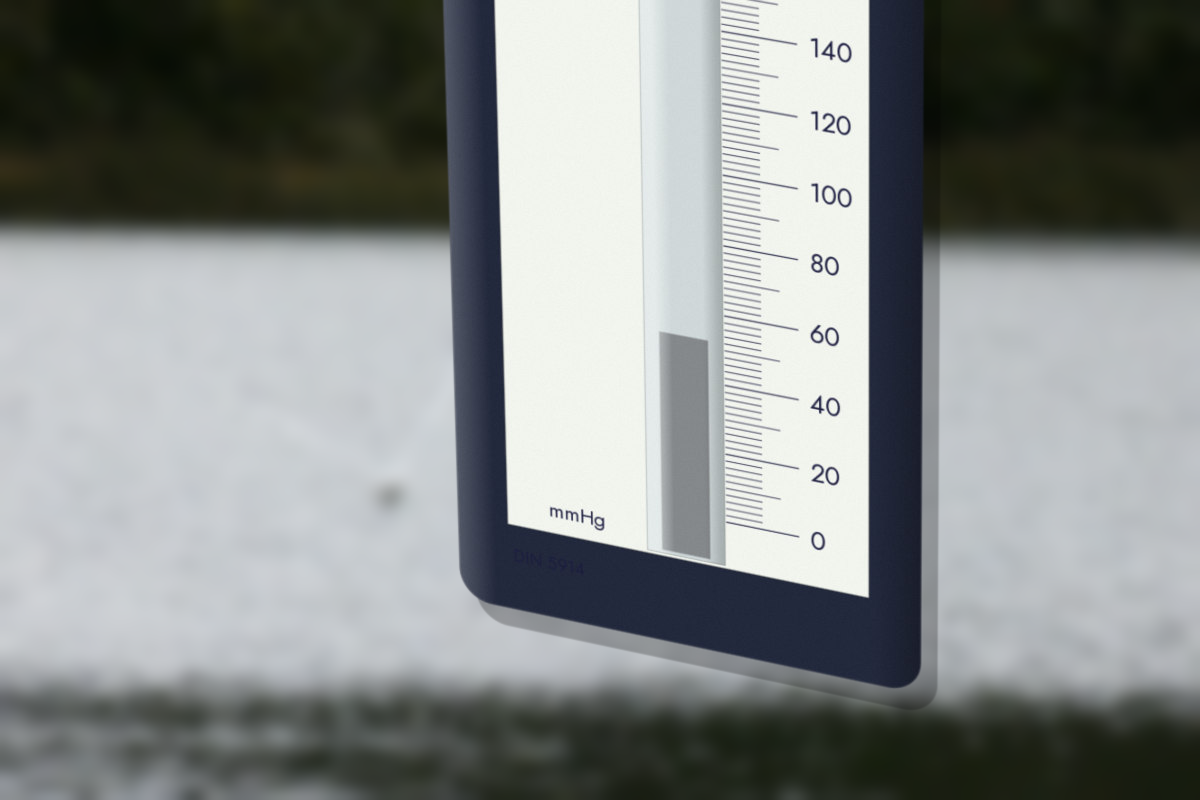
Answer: 52 mmHg
